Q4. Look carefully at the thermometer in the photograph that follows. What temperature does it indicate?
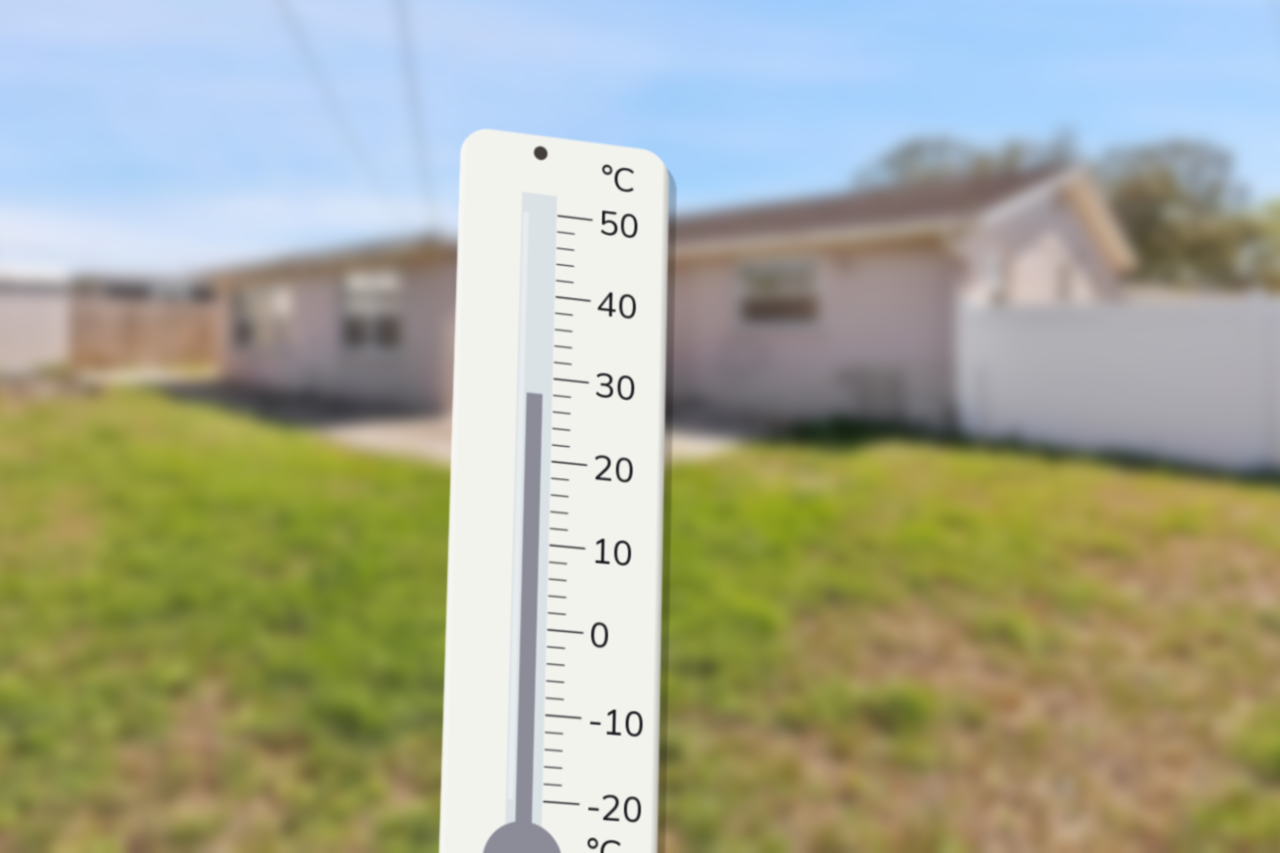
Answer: 28 °C
